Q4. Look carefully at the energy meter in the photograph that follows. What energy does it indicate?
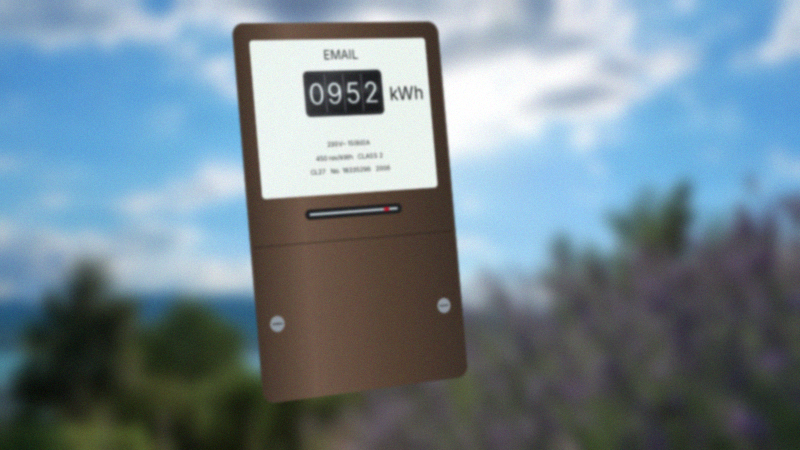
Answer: 952 kWh
